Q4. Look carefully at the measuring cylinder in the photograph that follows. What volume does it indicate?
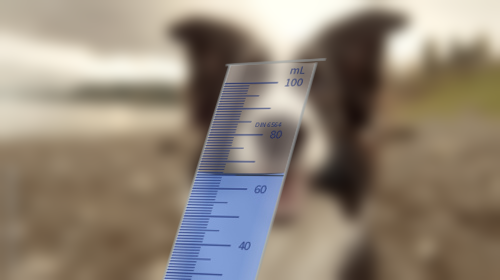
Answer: 65 mL
